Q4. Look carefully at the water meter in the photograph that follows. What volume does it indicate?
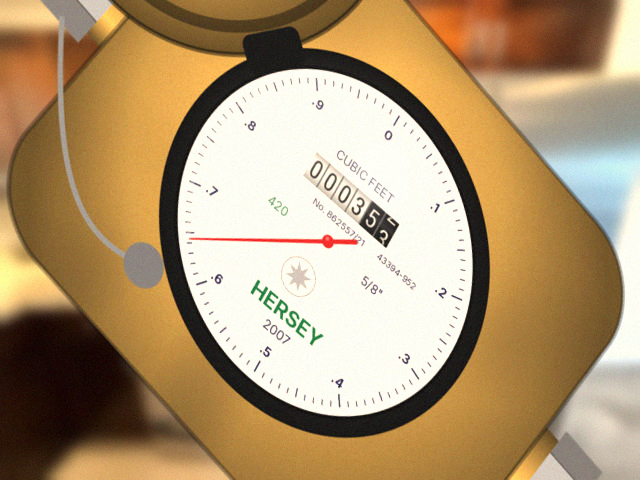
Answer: 352.64 ft³
